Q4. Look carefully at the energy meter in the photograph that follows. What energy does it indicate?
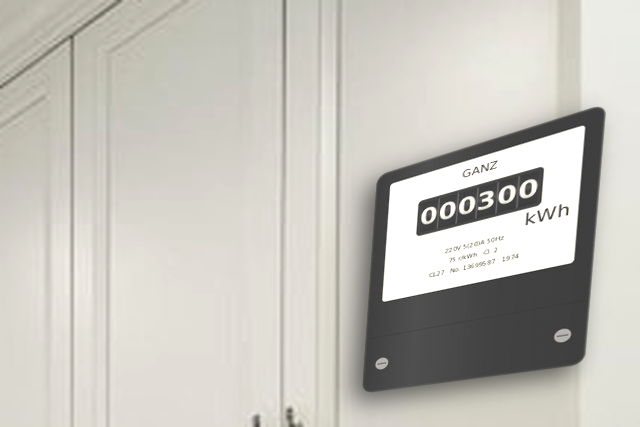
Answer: 300 kWh
